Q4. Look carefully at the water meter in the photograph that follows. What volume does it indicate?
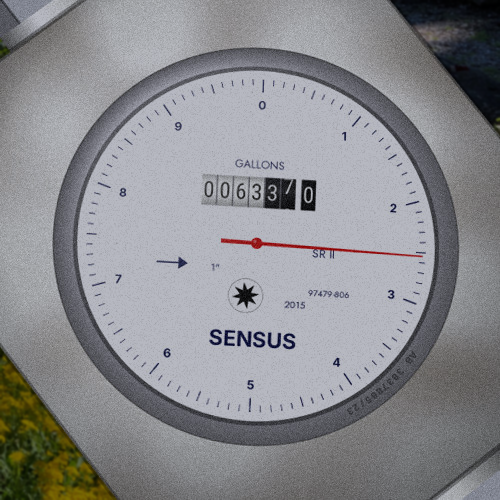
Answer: 63372.5 gal
